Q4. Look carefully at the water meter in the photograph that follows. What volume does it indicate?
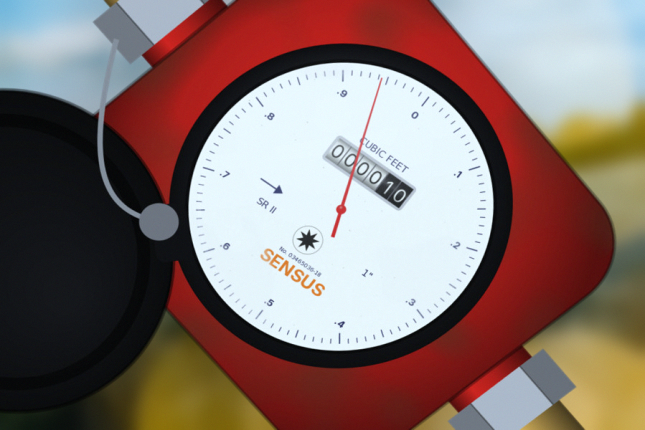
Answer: 9.94 ft³
